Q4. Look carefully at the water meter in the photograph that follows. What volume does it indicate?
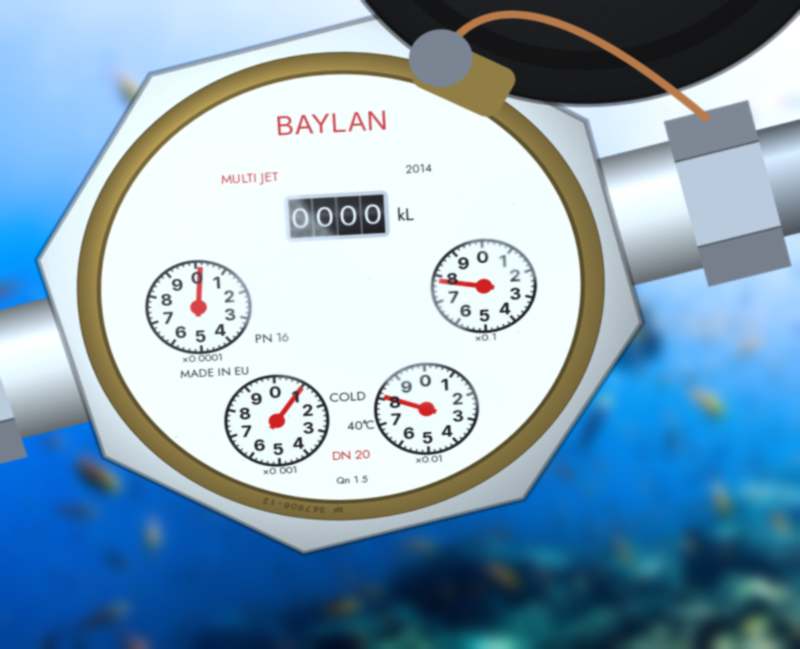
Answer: 0.7810 kL
